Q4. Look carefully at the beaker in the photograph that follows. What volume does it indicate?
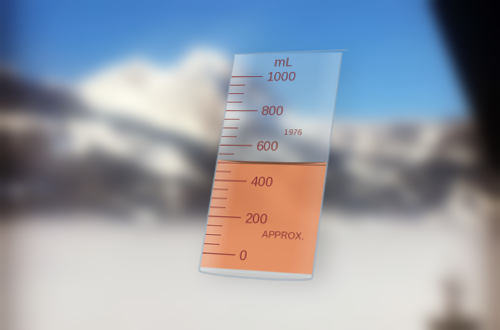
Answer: 500 mL
